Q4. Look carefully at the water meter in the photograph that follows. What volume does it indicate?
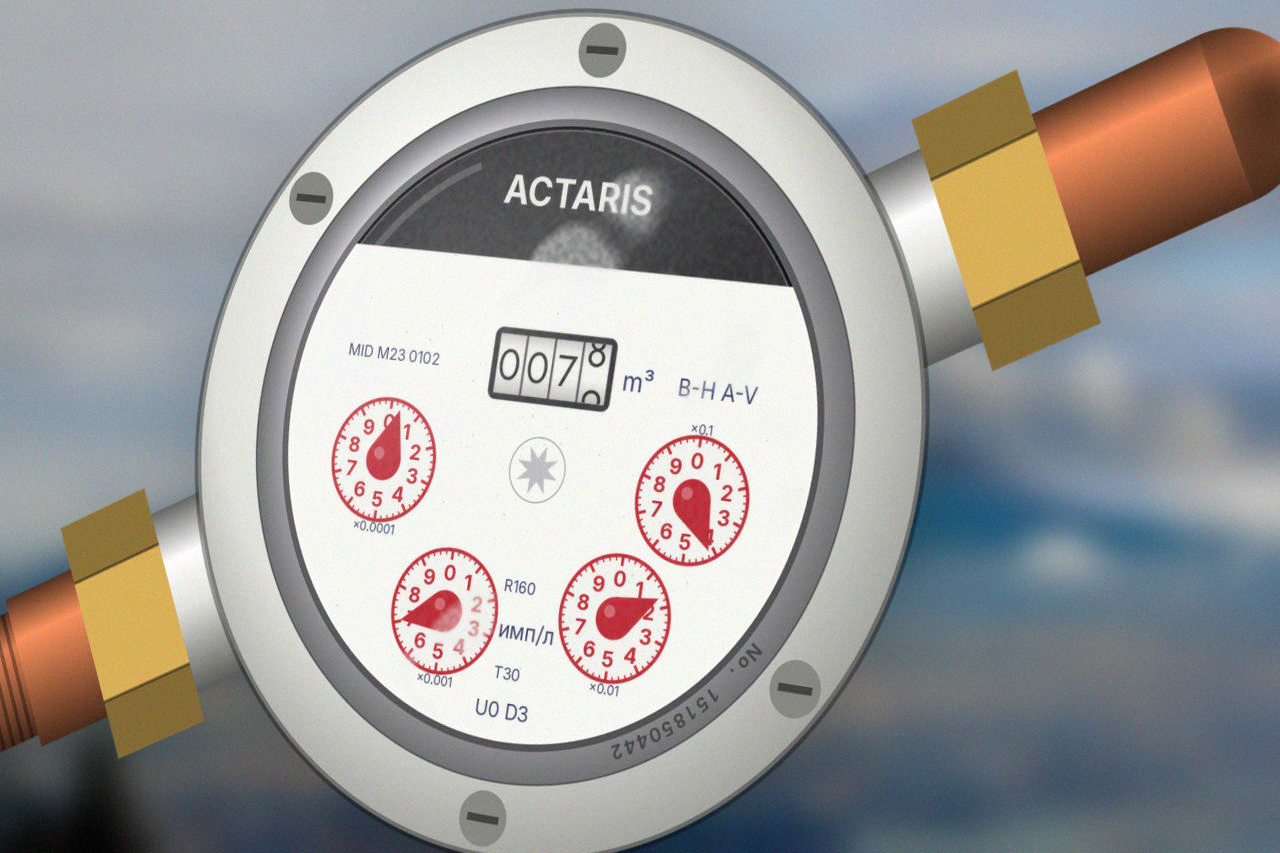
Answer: 78.4170 m³
